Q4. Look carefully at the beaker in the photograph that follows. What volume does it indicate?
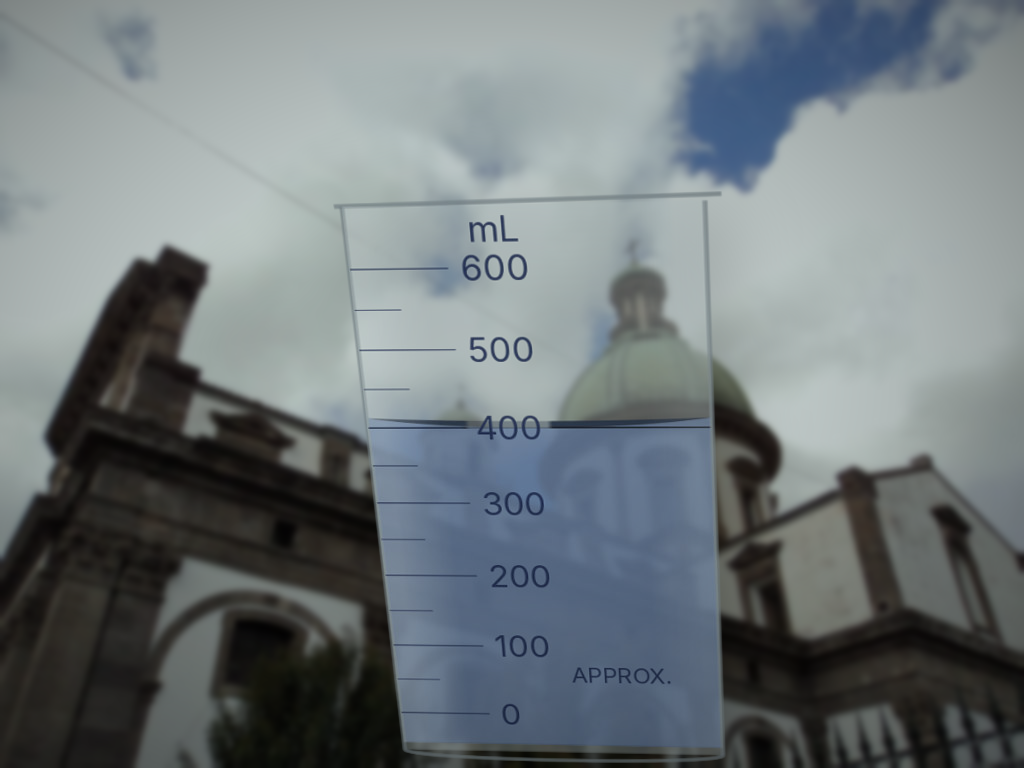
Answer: 400 mL
